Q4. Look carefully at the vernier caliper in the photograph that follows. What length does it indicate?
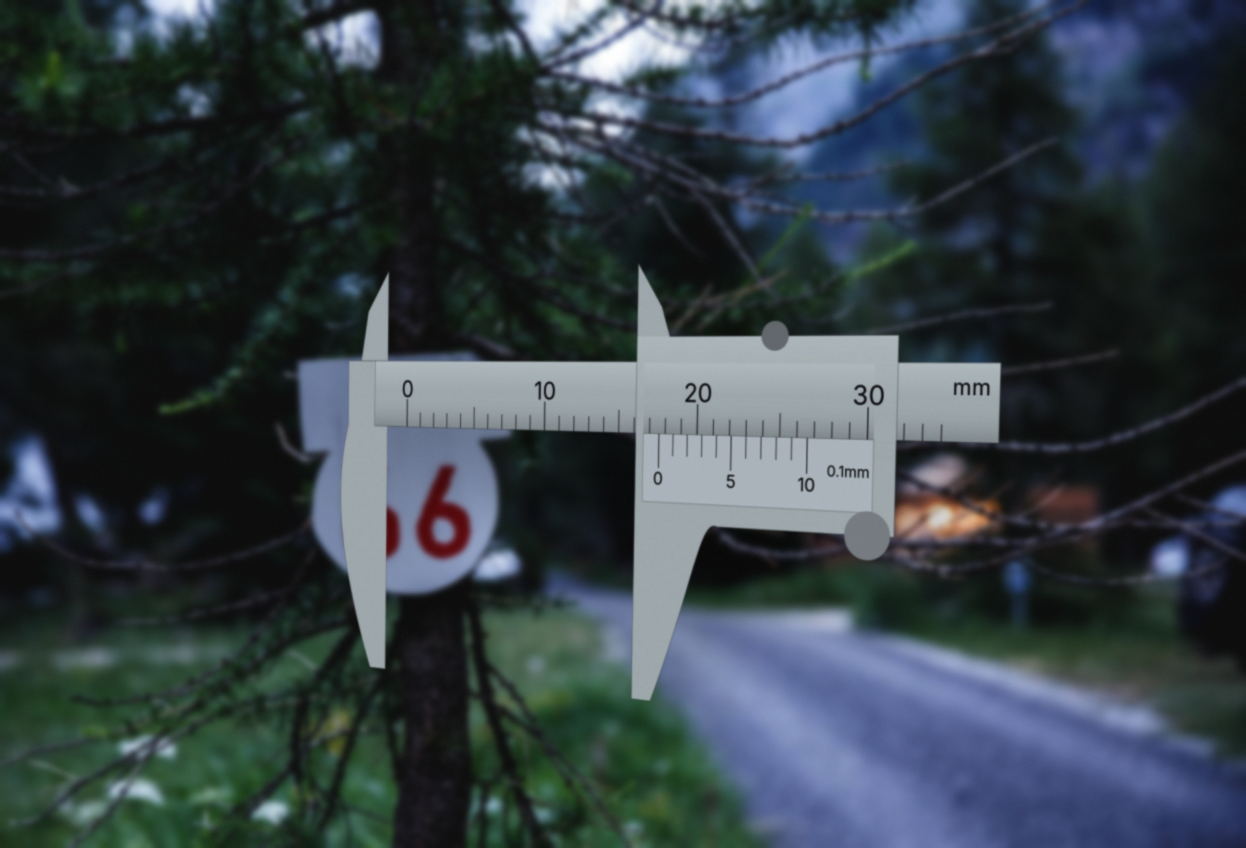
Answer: 17.6 mm
